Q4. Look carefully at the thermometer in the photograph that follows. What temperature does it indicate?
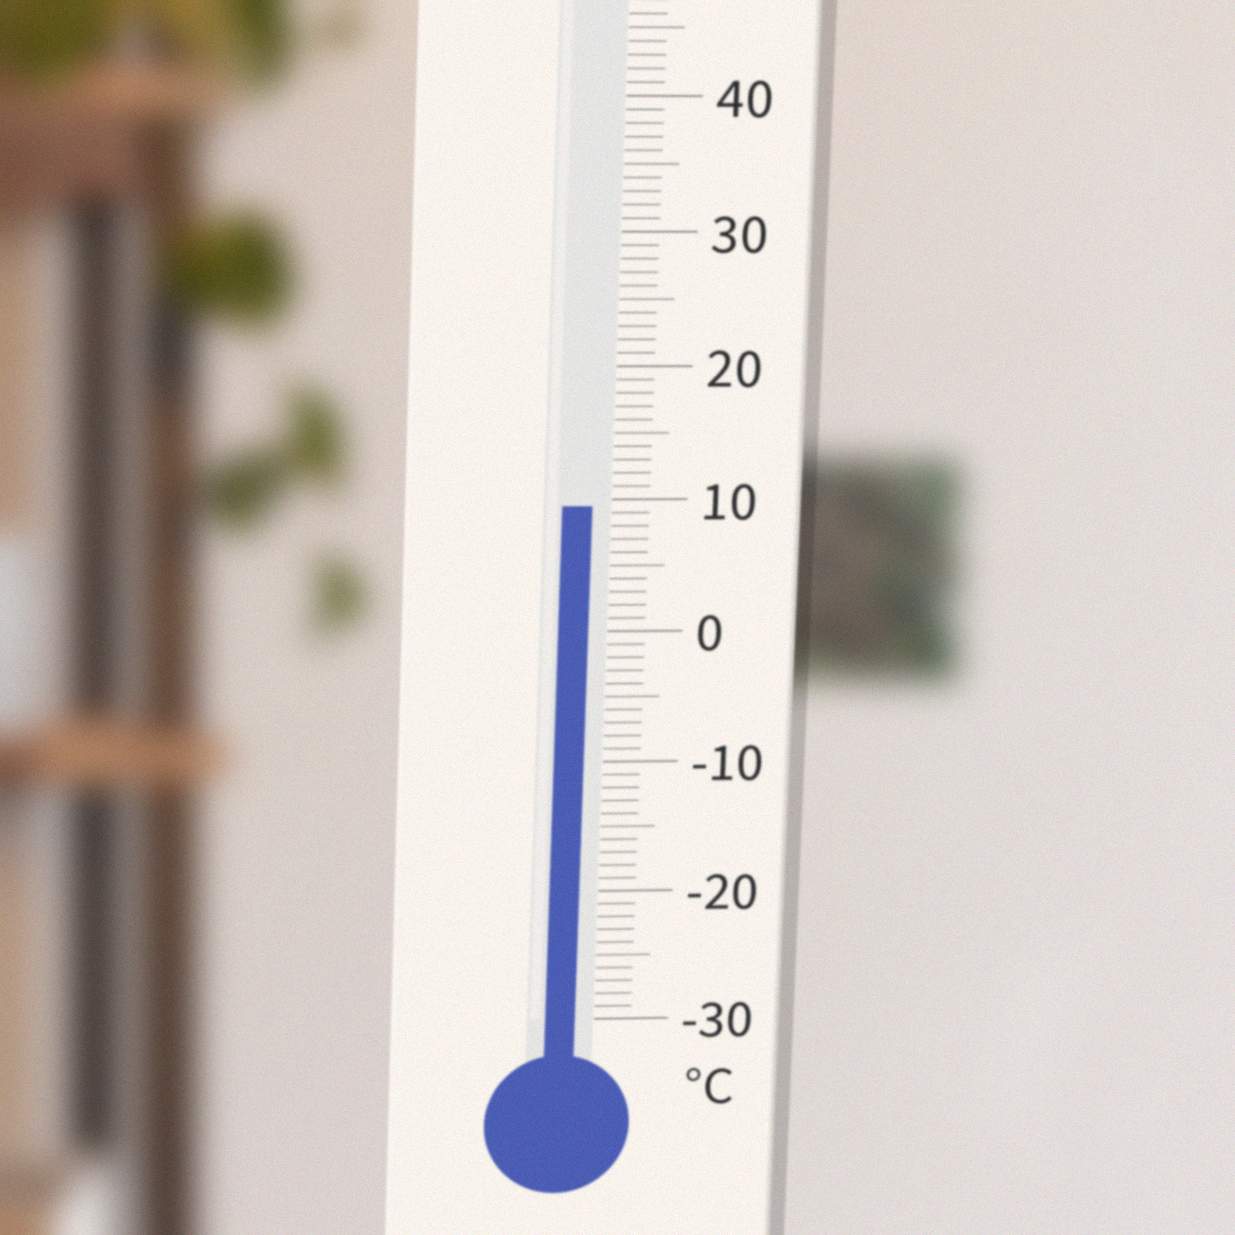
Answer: 9.5 °C
